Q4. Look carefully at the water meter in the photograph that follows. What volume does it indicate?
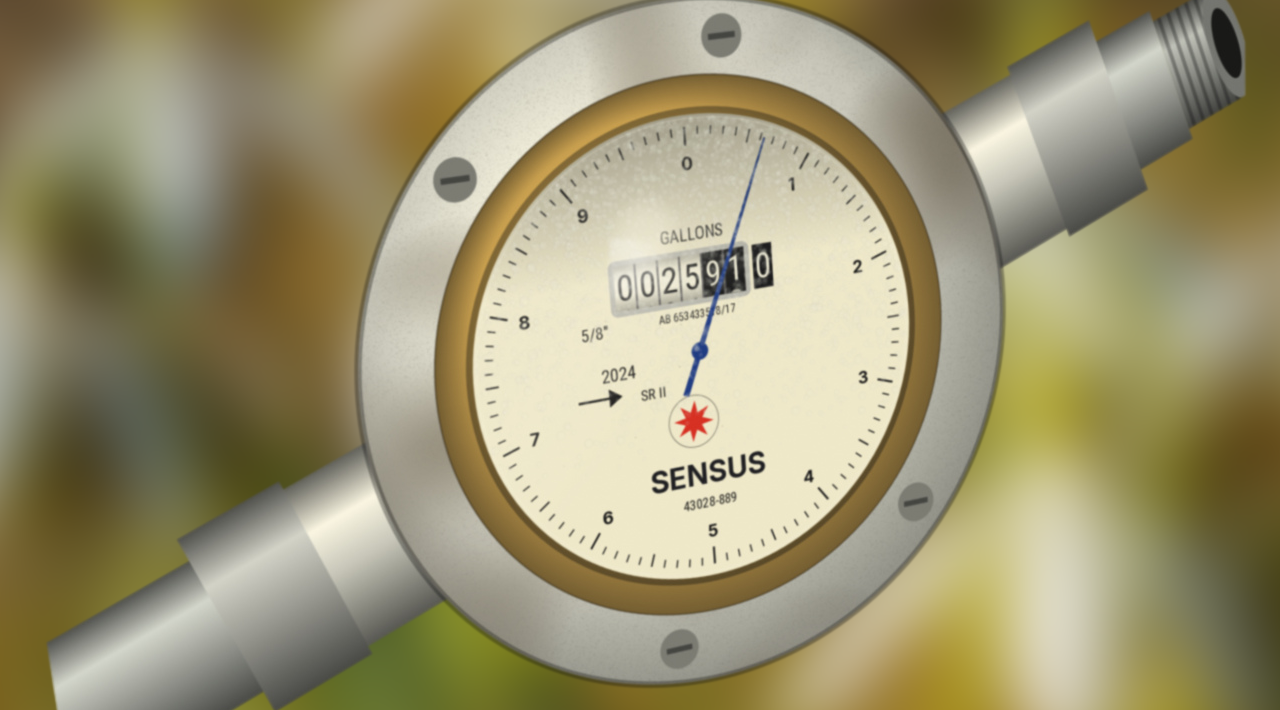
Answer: 25910.6 gal
